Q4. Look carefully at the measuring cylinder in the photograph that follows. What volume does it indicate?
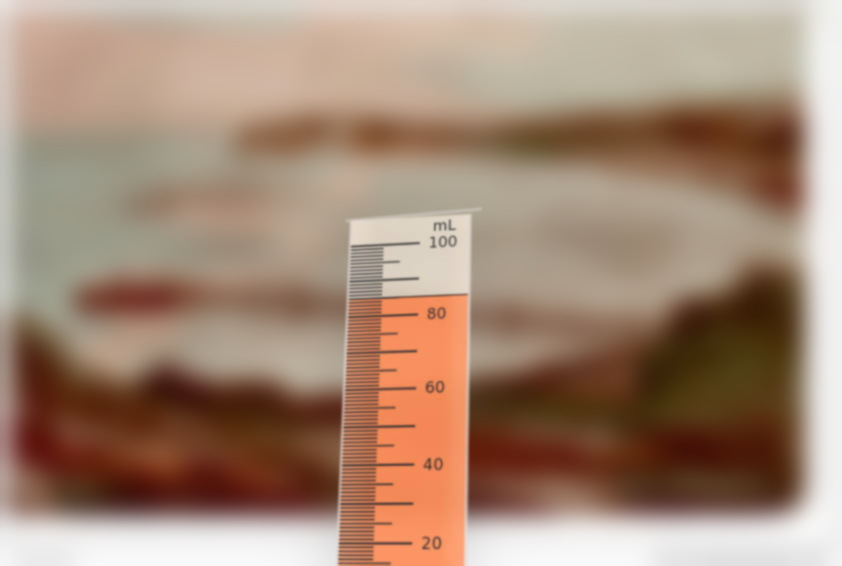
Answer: 85 mL
